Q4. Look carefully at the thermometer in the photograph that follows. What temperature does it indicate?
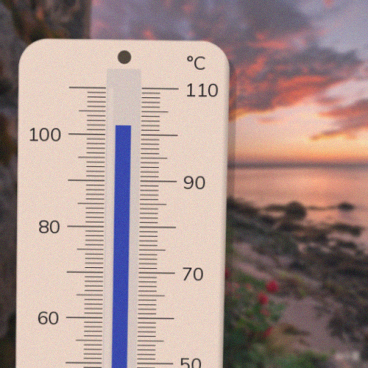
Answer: 102 °C
